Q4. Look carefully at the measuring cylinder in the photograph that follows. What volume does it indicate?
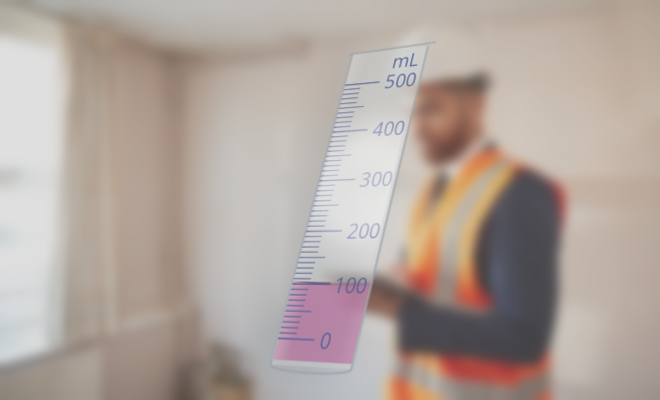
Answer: 100 mL
